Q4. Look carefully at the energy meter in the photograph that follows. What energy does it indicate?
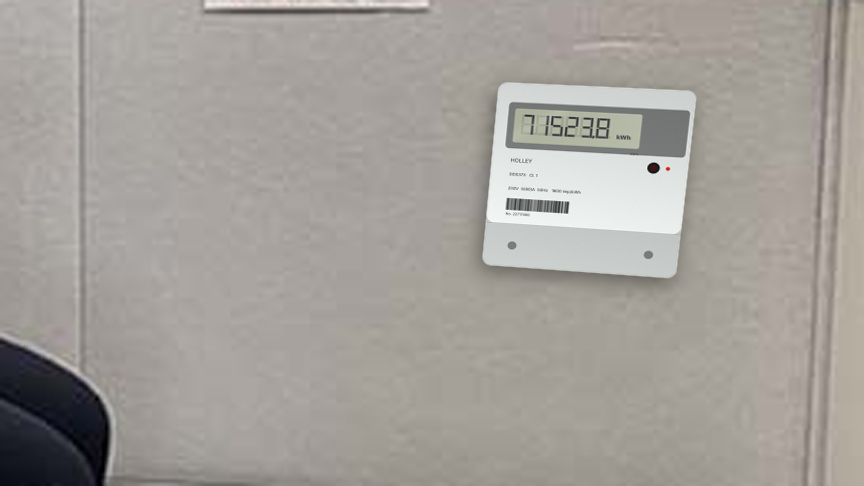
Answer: 71523.8 kWh
